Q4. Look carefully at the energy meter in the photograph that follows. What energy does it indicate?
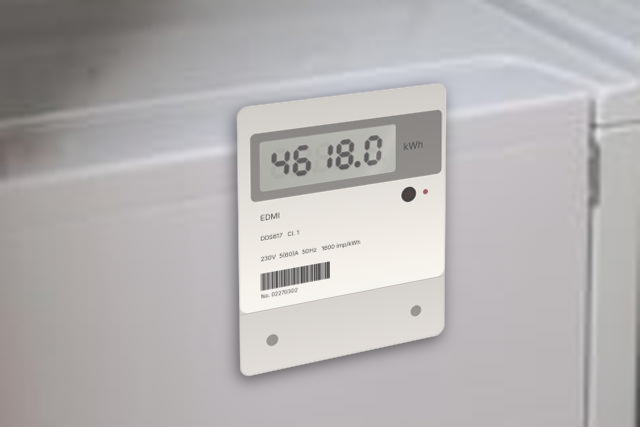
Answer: 4618.0 kWh
